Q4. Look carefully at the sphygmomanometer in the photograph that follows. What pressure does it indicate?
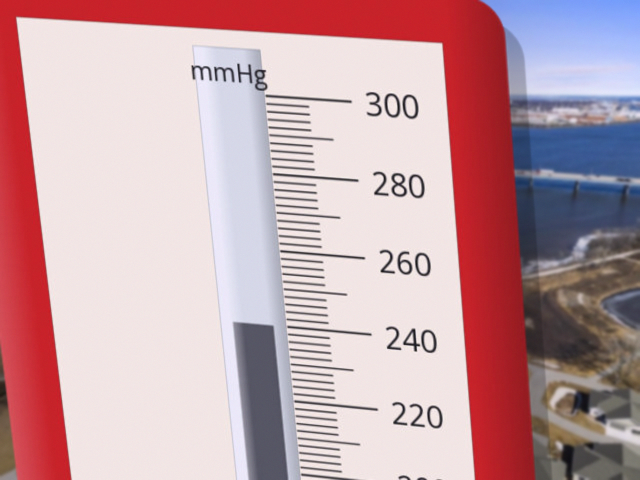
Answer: 240 mmHg
